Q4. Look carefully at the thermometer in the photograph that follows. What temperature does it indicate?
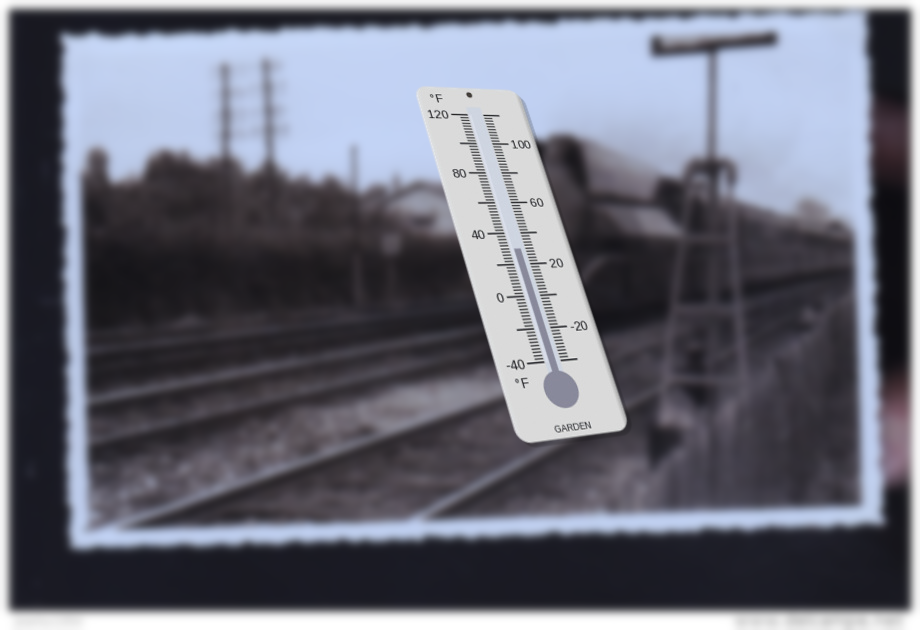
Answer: 30 °F
